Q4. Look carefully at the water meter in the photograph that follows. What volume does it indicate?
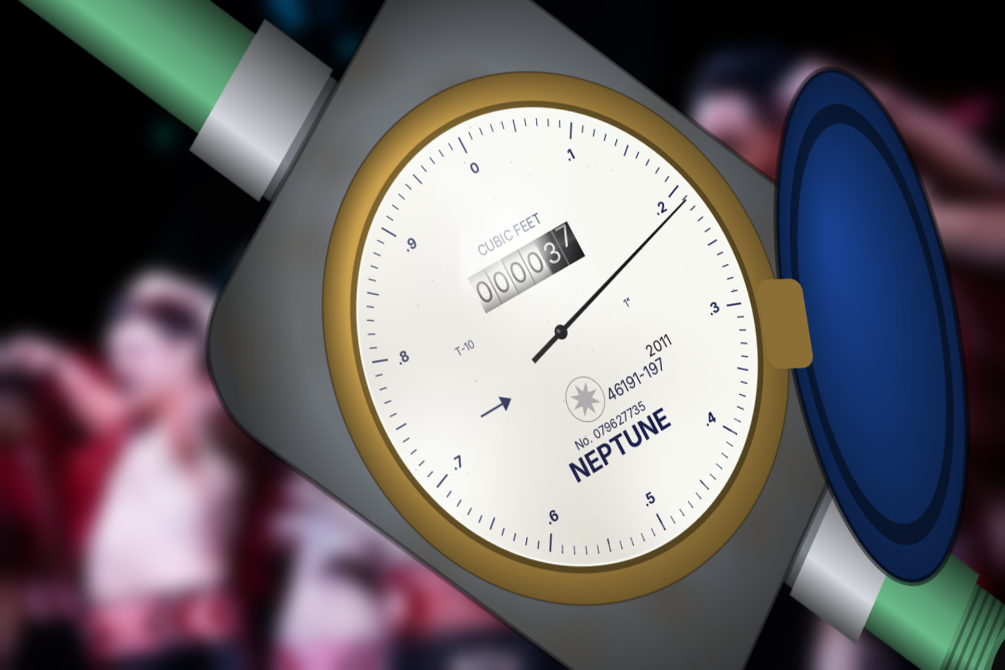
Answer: 37.21 ft³
